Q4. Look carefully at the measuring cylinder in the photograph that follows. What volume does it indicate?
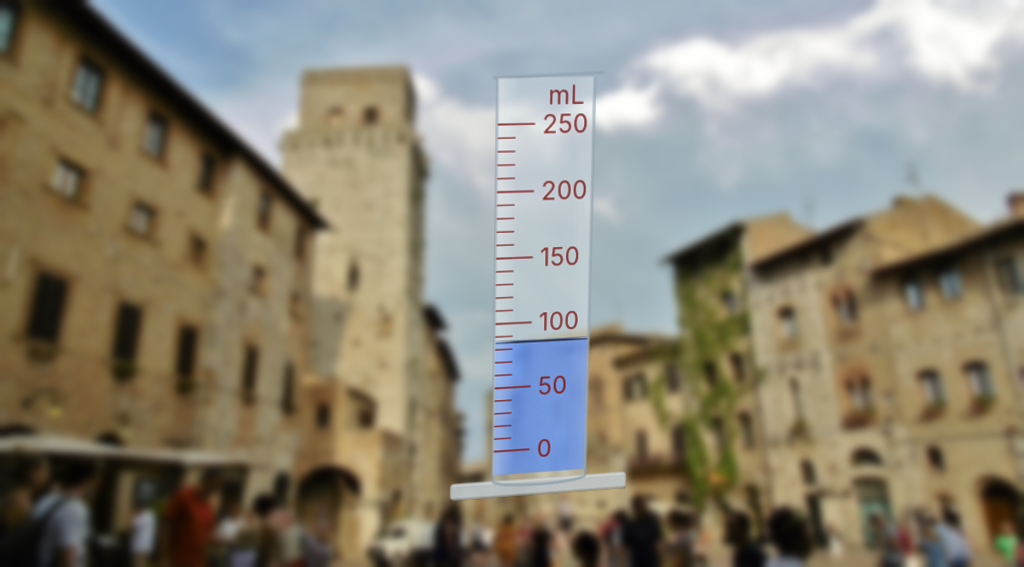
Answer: 85 mL
